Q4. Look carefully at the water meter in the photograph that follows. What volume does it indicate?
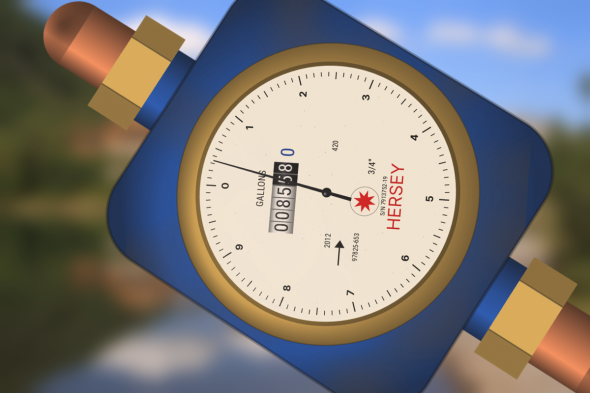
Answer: 85580.3 gal
